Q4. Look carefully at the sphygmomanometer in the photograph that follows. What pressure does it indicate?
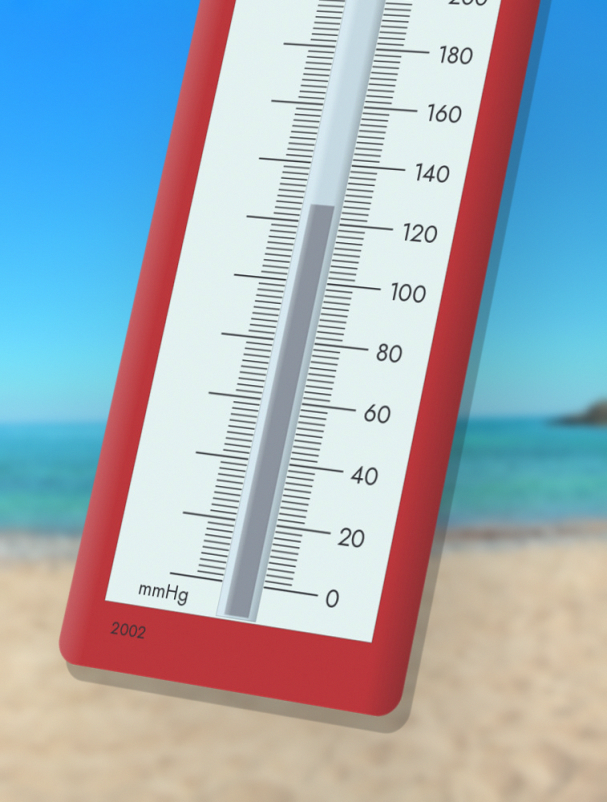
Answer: 126 mmHg
